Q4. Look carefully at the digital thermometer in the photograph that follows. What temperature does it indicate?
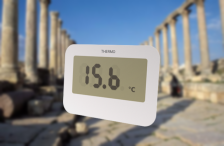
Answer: 15.6 °C
